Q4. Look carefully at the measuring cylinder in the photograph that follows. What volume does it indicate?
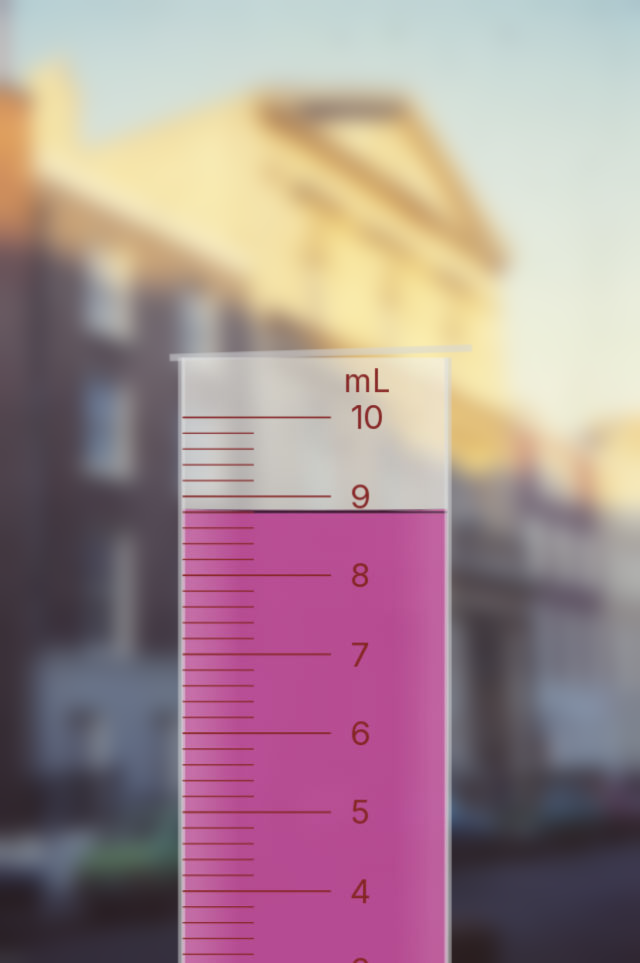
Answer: 8.8 mL
